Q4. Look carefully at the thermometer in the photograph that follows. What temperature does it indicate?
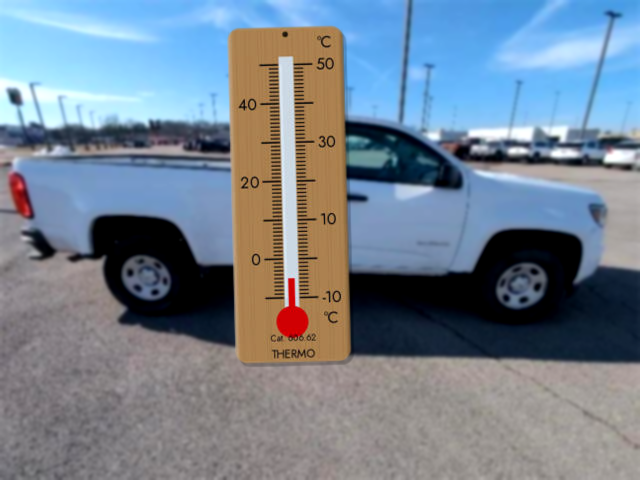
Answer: -5 °C
